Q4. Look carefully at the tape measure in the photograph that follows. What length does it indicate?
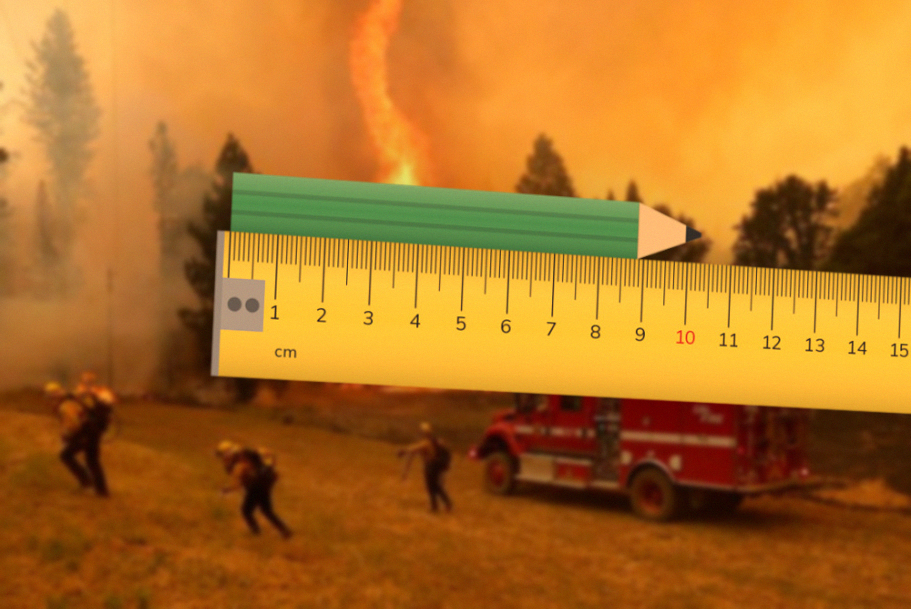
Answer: 10.3 cm
